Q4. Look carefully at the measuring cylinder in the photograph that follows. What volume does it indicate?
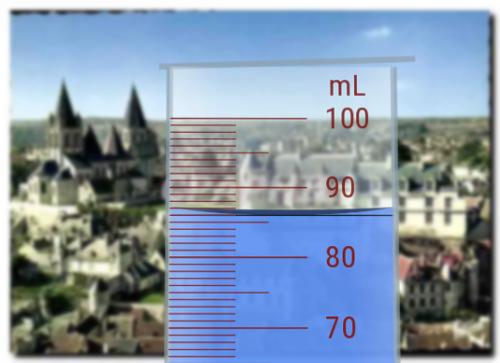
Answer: 86 mL
